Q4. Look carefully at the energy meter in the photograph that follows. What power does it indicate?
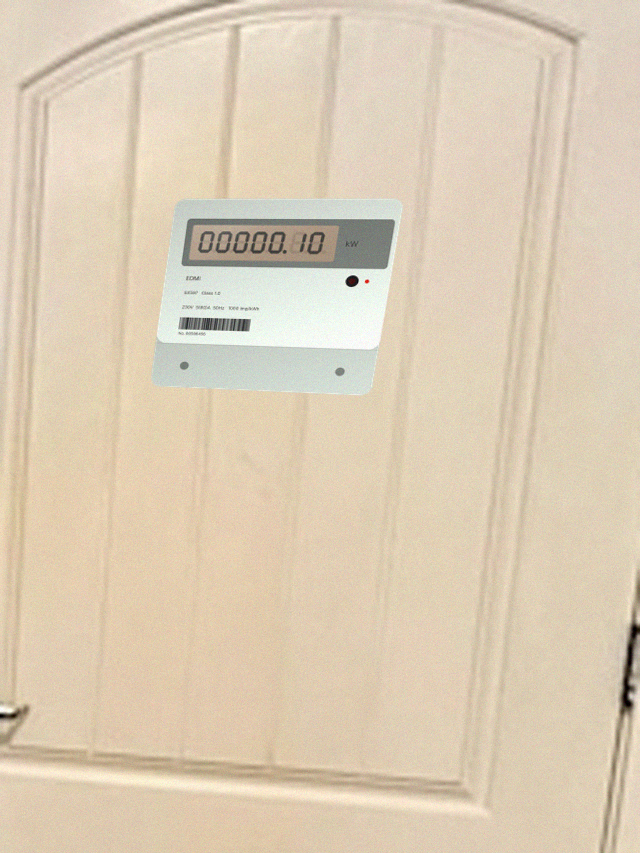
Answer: 0.10 kW
